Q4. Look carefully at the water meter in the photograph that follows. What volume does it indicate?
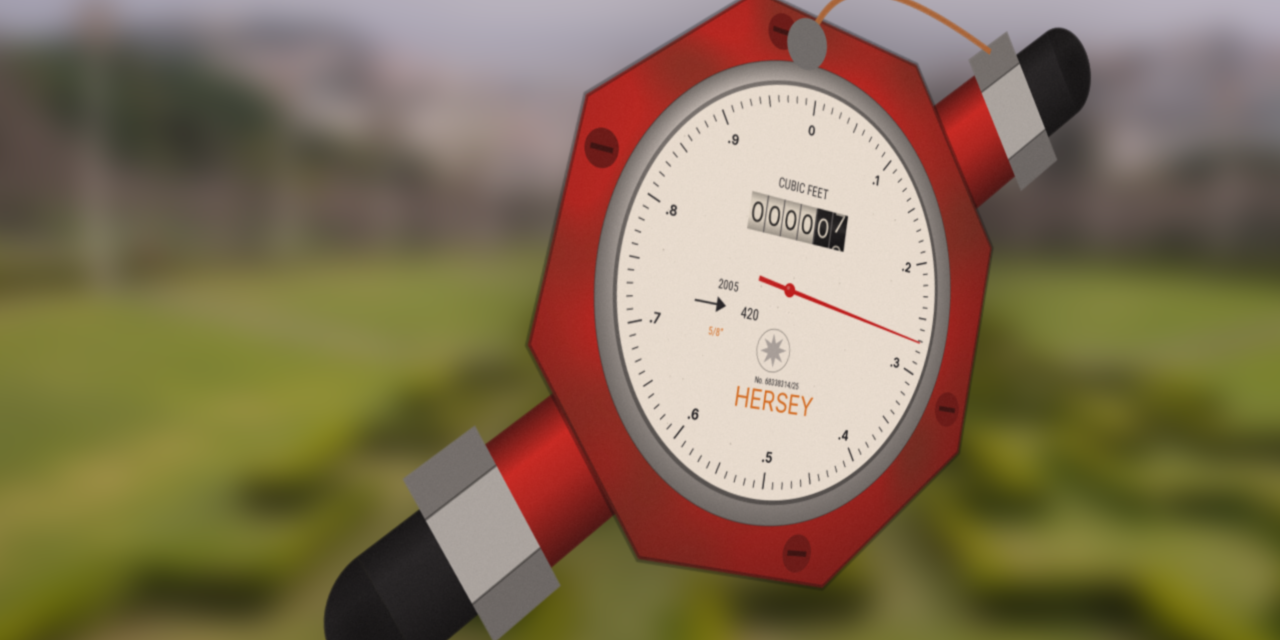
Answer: 7.27 ft³
